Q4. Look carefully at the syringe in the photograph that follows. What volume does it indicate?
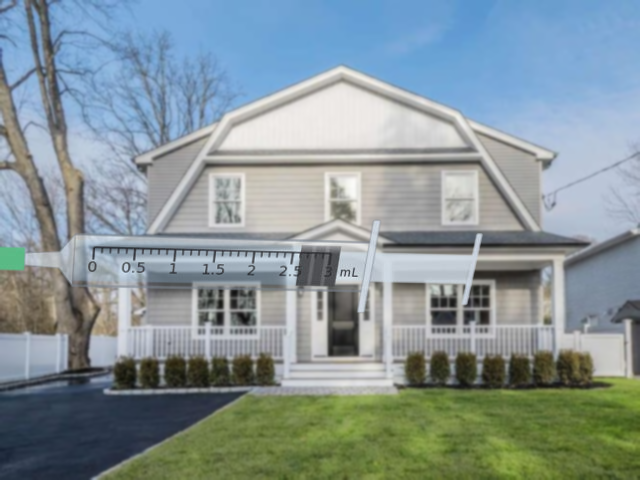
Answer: 2.6 mL
